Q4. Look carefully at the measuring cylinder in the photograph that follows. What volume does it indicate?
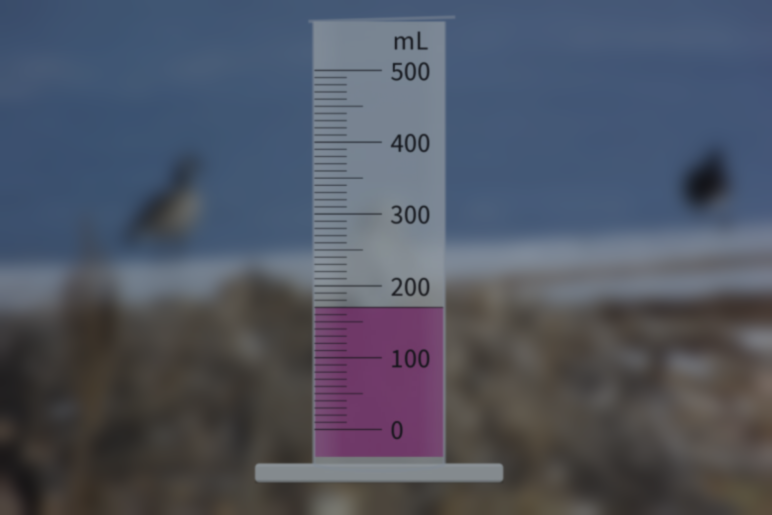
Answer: 170 mL
